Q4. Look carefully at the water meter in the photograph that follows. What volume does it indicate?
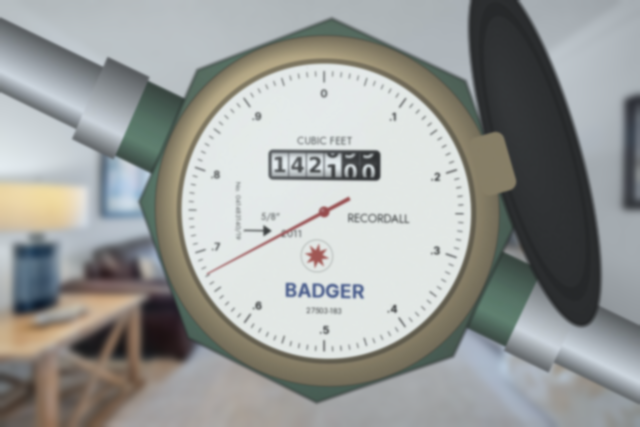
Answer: 142099.67 ft³
